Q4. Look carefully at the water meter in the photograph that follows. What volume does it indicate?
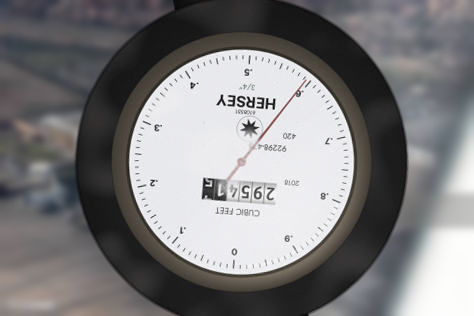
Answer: 295414.59 ft³
